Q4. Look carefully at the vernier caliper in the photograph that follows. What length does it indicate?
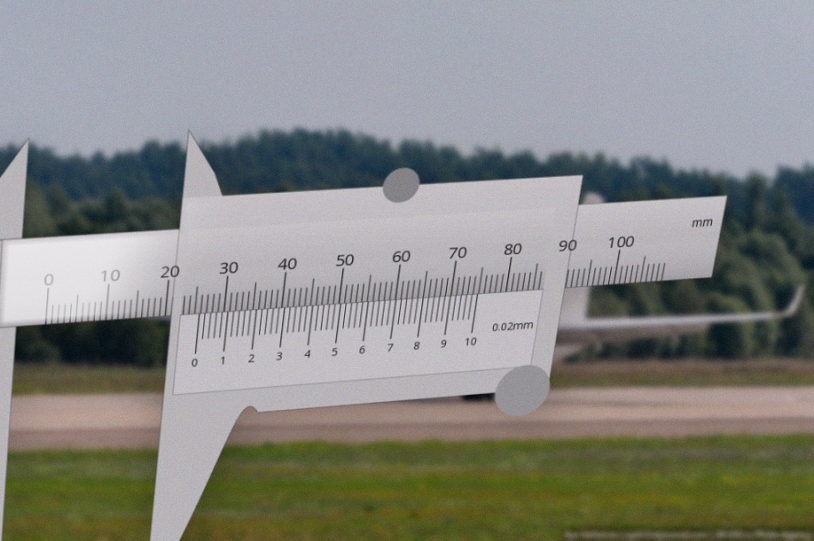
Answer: 25.8 mm
